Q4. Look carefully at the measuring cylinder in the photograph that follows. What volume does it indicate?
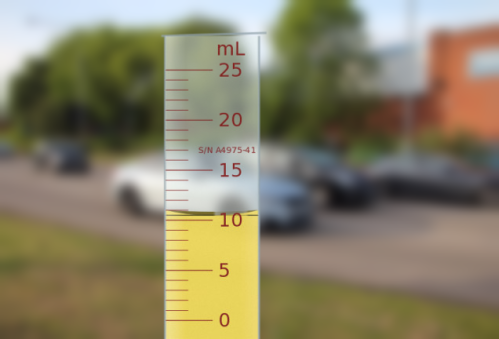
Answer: 10.5 mL
